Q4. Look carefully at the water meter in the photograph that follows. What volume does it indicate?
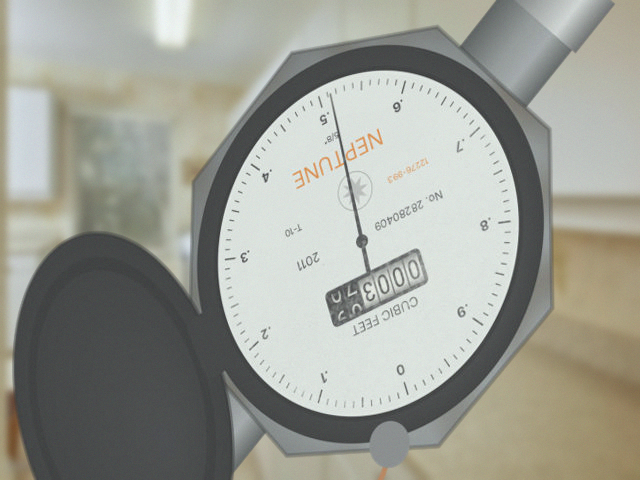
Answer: 369.51 ft³
